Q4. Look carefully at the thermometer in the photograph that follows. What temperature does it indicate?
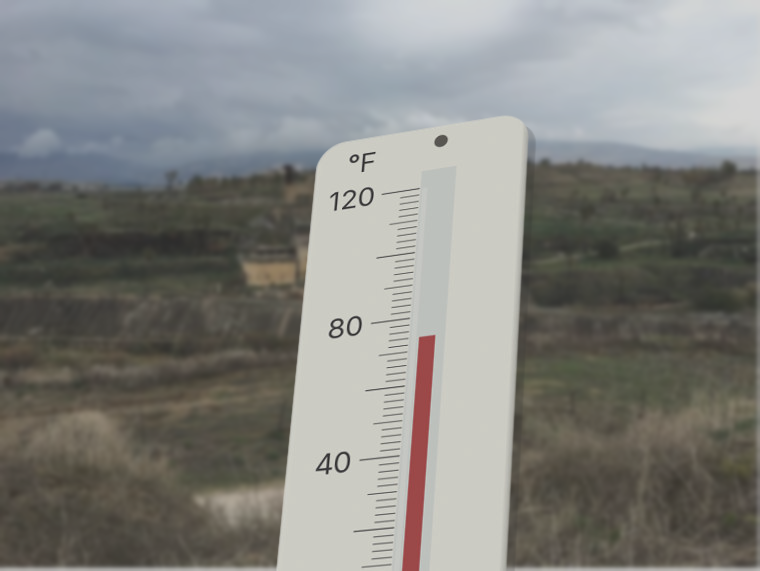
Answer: 74 °F
